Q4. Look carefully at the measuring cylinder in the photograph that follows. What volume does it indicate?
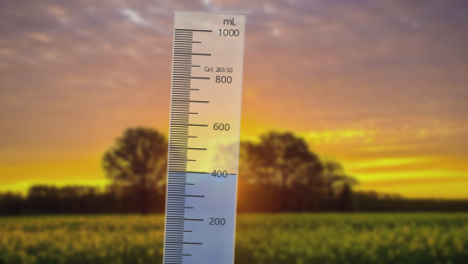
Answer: 400 mL
